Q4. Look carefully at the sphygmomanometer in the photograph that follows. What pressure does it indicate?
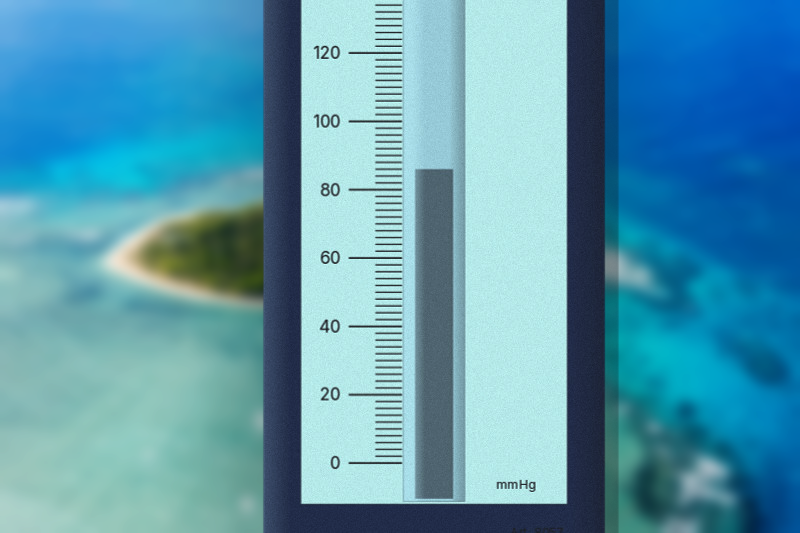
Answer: 86 mmHg
